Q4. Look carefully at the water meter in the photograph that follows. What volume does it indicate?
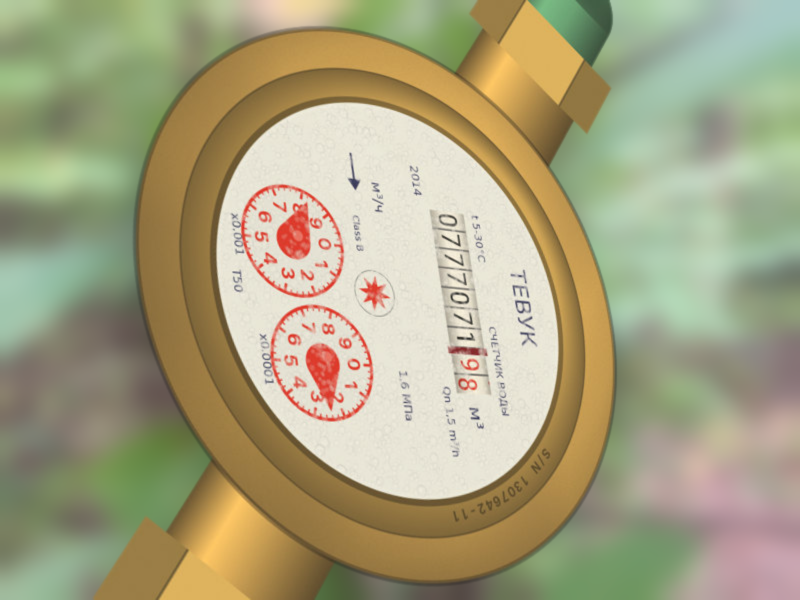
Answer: 777071.9782 m³
